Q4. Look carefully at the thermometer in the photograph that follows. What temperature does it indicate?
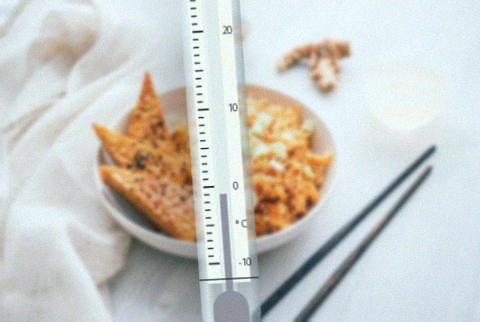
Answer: -1 °C
